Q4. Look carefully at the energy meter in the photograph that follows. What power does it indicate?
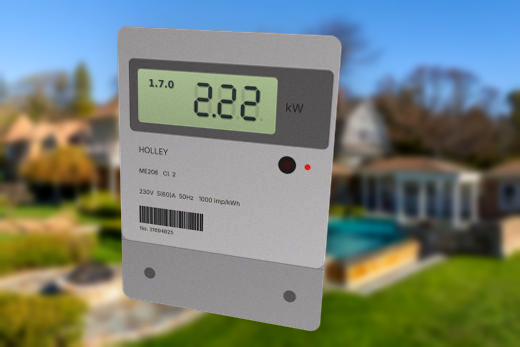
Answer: 2.22 kW
